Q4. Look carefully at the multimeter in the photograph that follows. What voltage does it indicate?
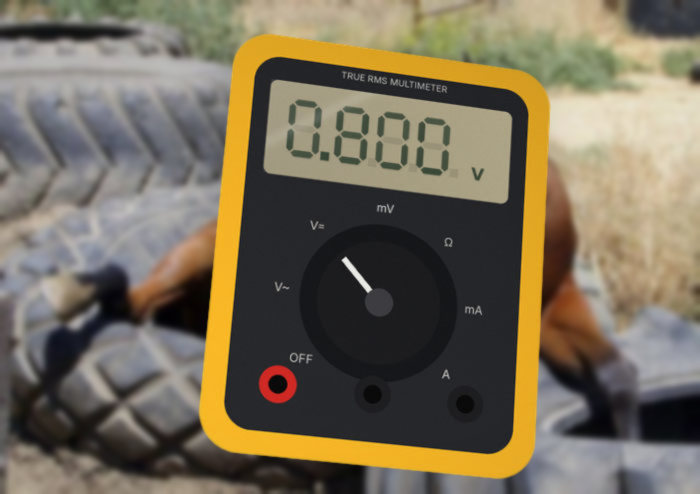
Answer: 0.800 V
